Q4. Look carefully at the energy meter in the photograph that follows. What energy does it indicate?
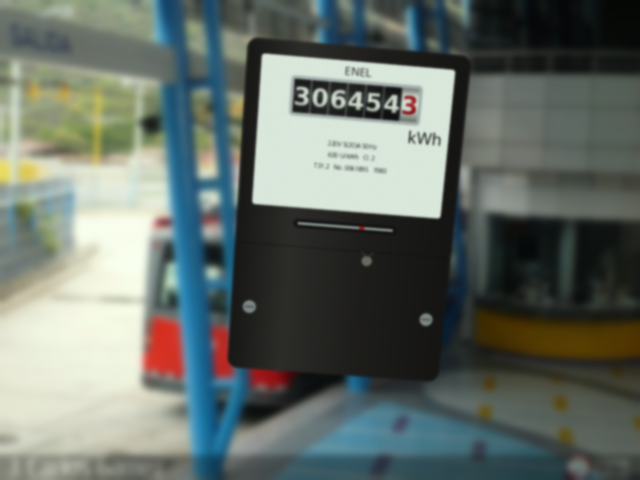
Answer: 306454.3 kWh
